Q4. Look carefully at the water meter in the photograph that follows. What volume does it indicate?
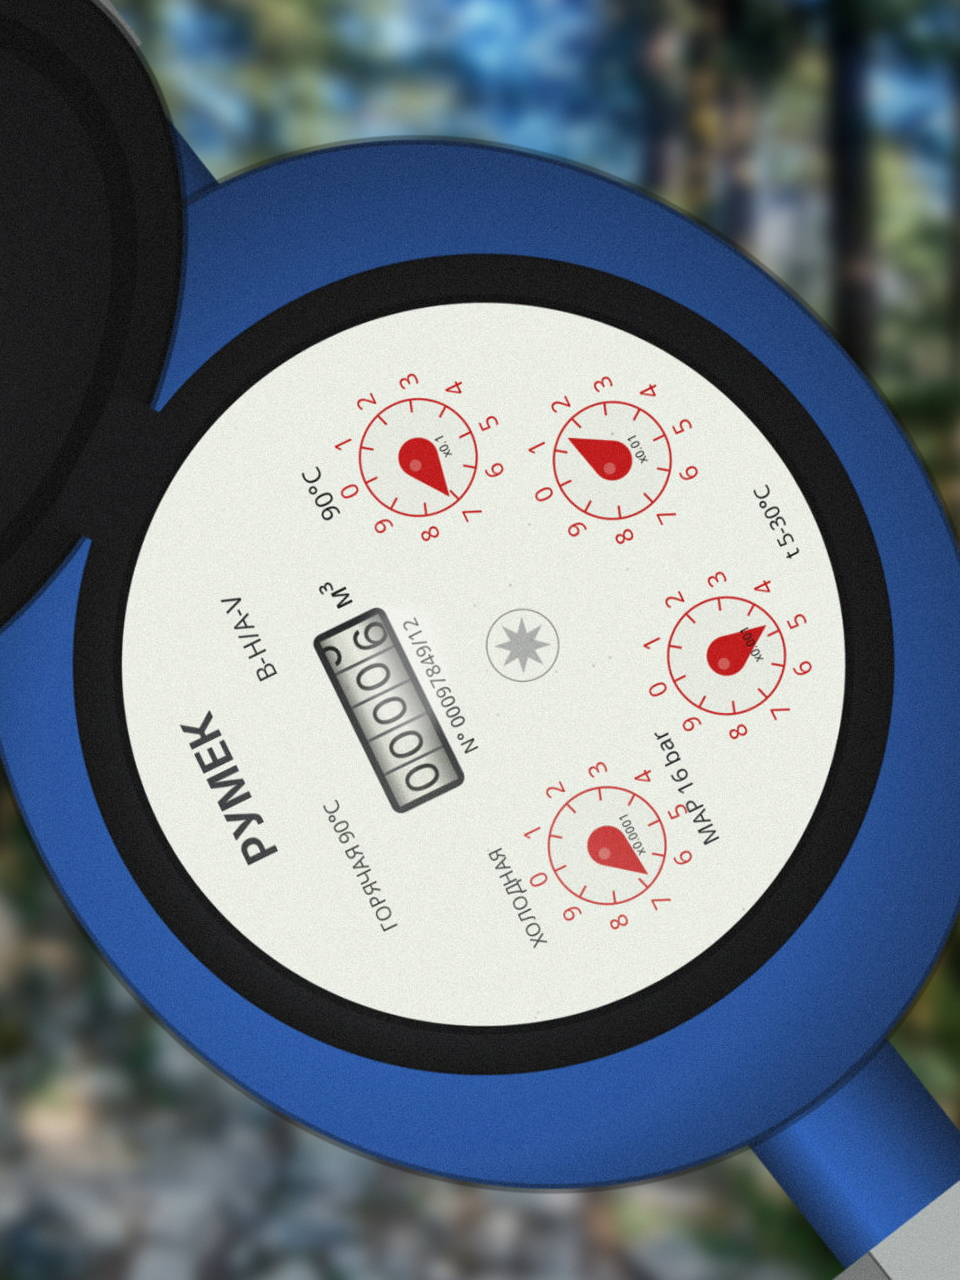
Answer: 5.7146 m³
